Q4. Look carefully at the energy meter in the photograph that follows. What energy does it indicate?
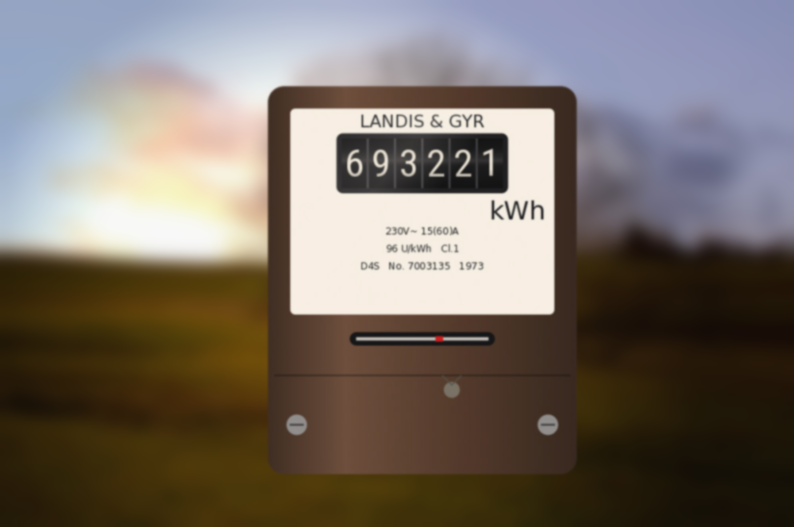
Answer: 693221 kWh
